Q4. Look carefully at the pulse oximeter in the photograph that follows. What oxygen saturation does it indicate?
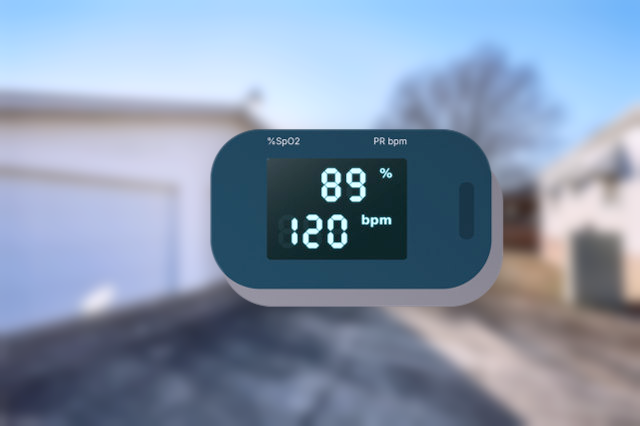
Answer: 89 %
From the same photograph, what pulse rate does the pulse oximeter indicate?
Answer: 120 bpm
